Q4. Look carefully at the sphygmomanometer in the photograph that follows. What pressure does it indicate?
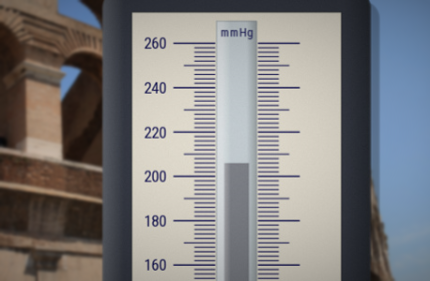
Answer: 206 mmHg
